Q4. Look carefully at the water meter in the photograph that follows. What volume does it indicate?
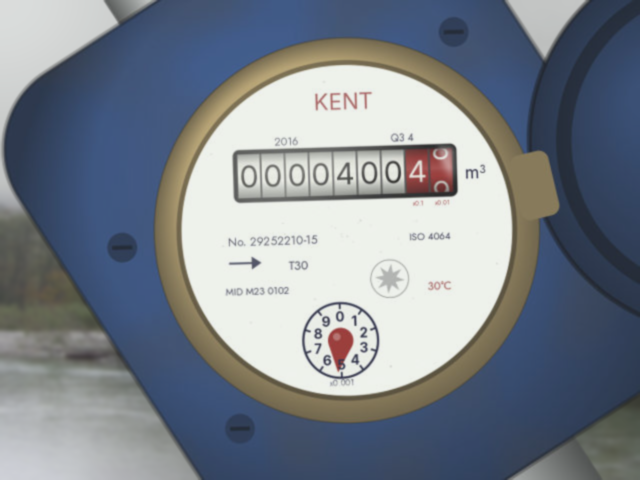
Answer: 400.485 m³
